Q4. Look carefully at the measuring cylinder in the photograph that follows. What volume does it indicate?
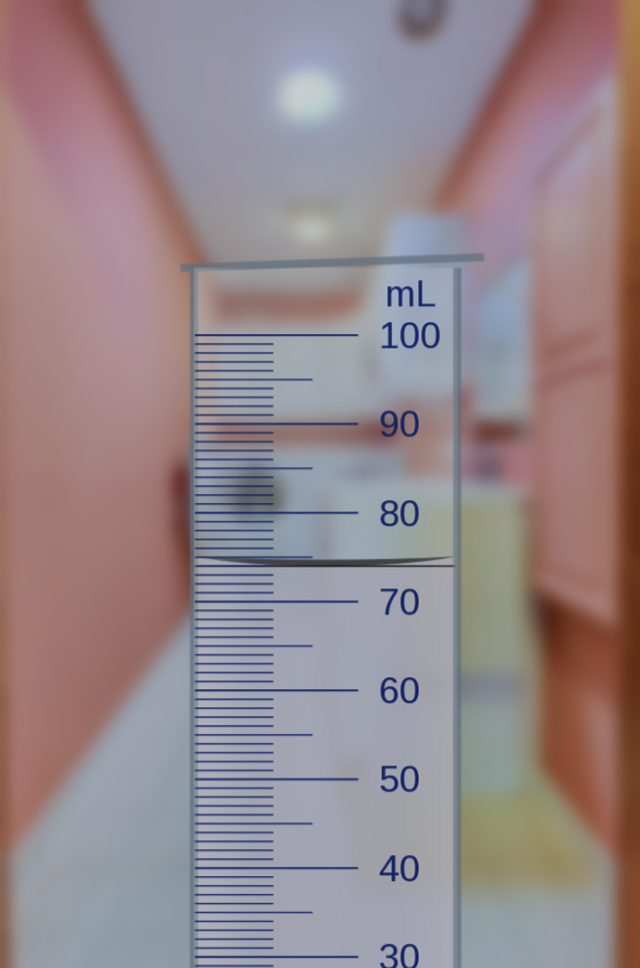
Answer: 74 mL
